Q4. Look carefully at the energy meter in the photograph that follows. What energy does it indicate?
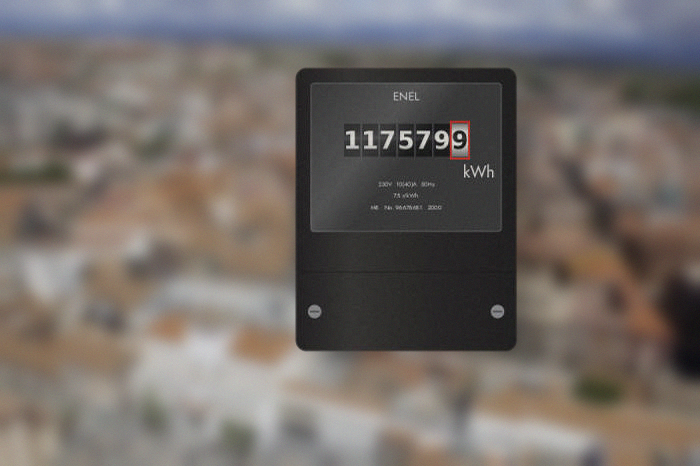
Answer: 117579.9 kWh
